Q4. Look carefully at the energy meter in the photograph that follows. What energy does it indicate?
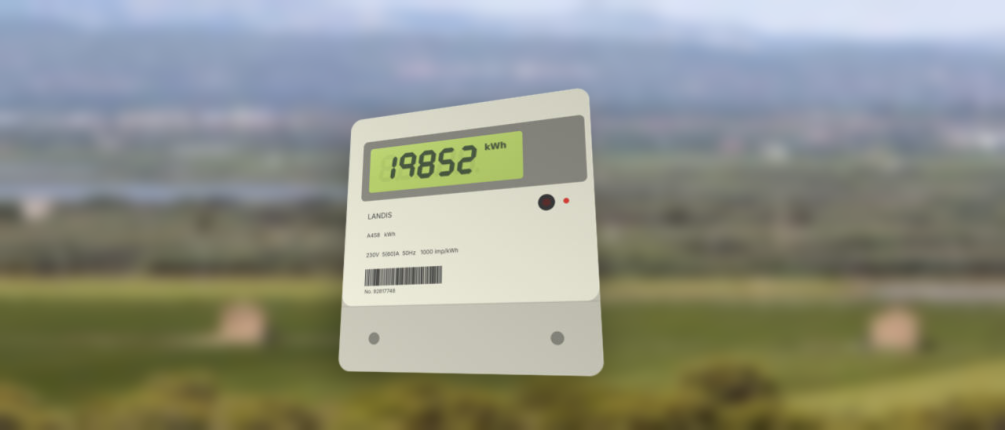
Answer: 19852 kWh
